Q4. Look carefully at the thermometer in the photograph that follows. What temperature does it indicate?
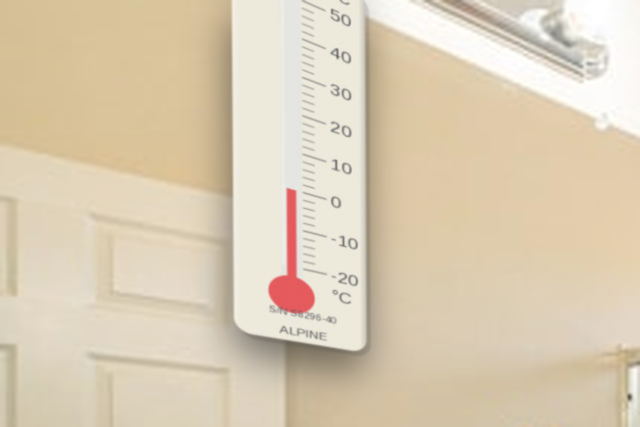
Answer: 0 °C
